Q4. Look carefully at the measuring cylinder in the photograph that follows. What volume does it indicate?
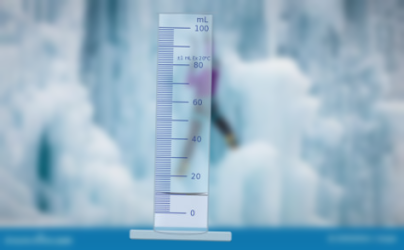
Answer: 10 mL
